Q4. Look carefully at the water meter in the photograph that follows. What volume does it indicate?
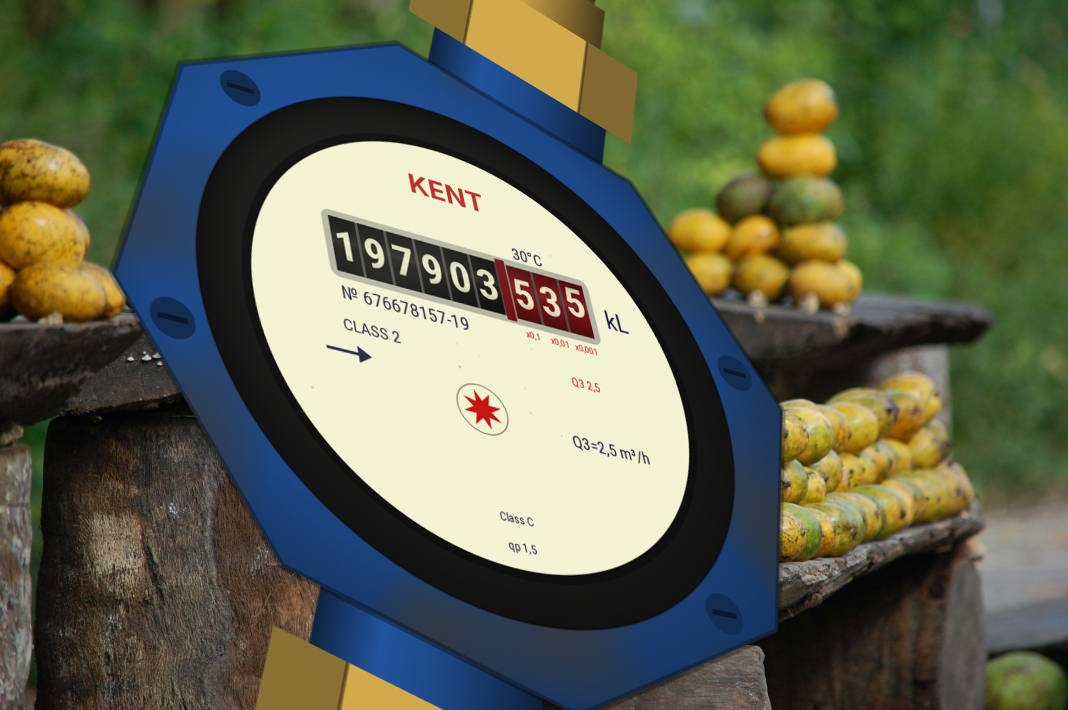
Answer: 197903.535 kL
